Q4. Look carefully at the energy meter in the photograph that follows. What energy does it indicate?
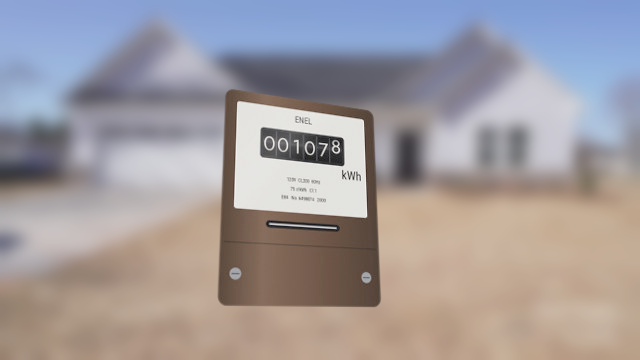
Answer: 1078 kWh
